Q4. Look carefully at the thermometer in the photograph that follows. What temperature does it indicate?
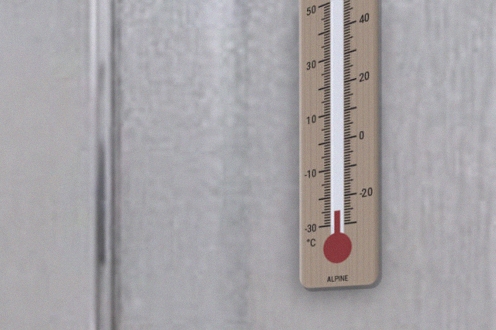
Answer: -25 °C
